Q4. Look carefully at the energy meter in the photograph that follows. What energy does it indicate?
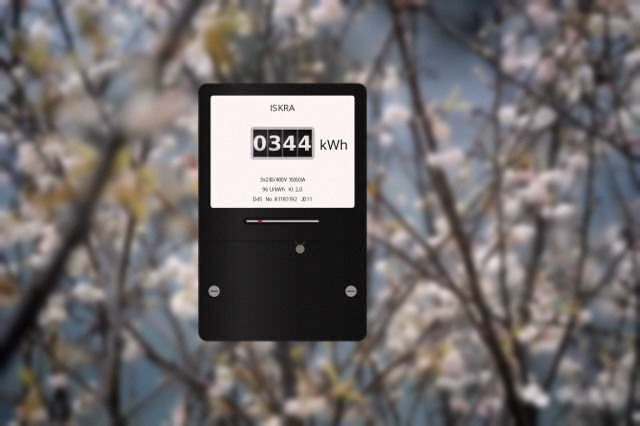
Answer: 344 kWh
